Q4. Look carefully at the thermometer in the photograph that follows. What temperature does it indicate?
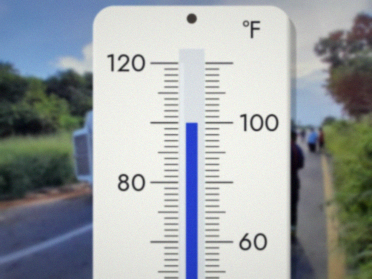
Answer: 100 °F
